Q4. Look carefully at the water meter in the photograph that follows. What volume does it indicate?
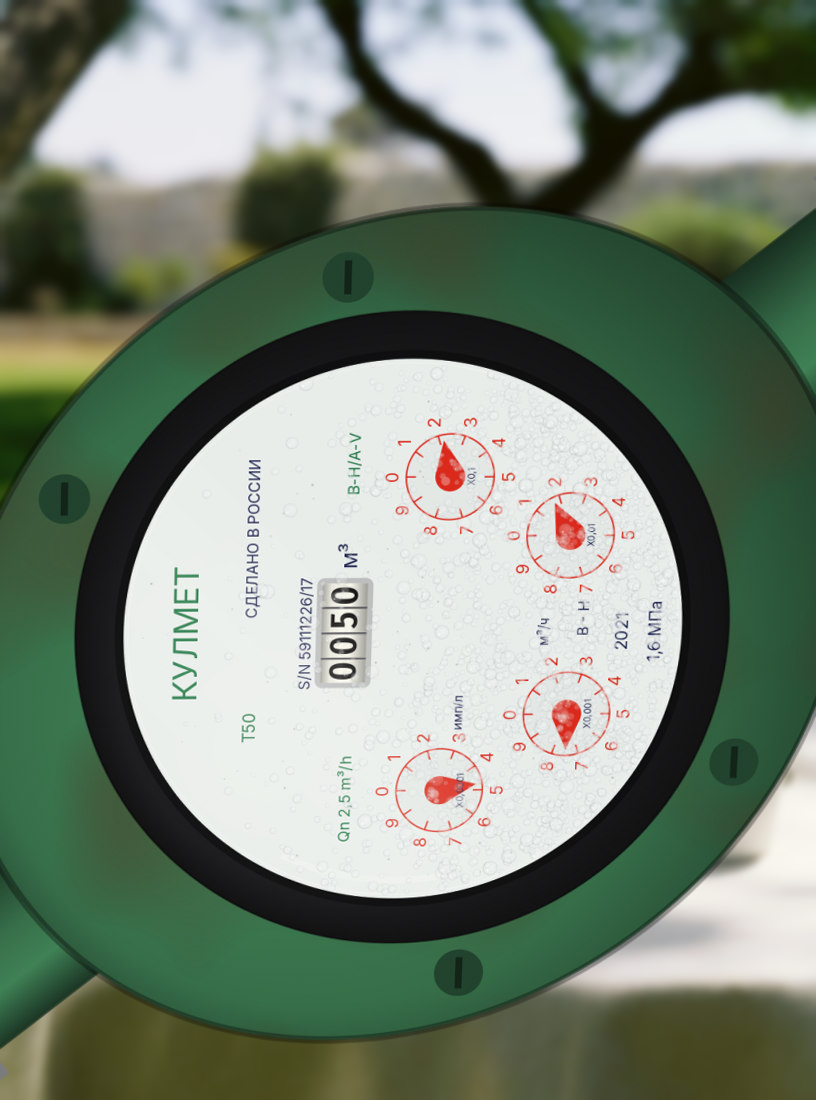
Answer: 50.2174 m³
